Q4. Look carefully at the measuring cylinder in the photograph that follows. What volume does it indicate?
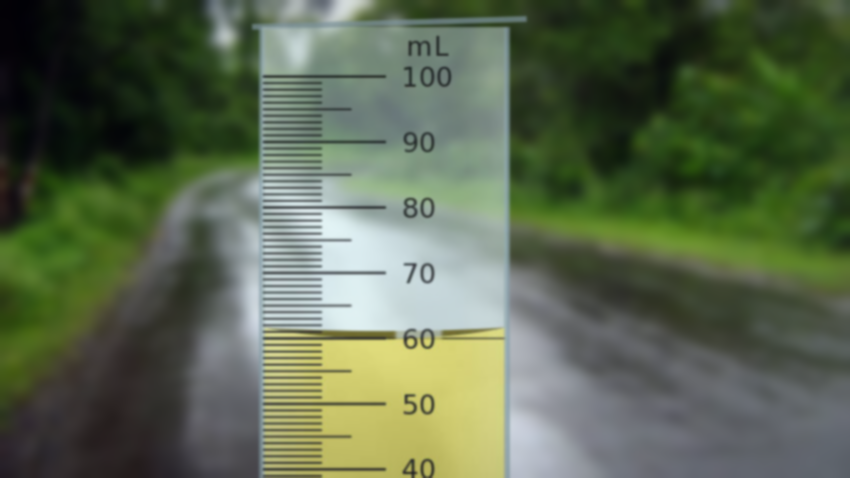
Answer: 60 mL
